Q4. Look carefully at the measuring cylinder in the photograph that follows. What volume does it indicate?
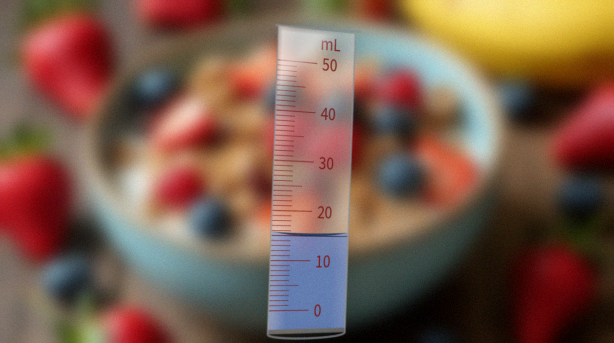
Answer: 15 mL
